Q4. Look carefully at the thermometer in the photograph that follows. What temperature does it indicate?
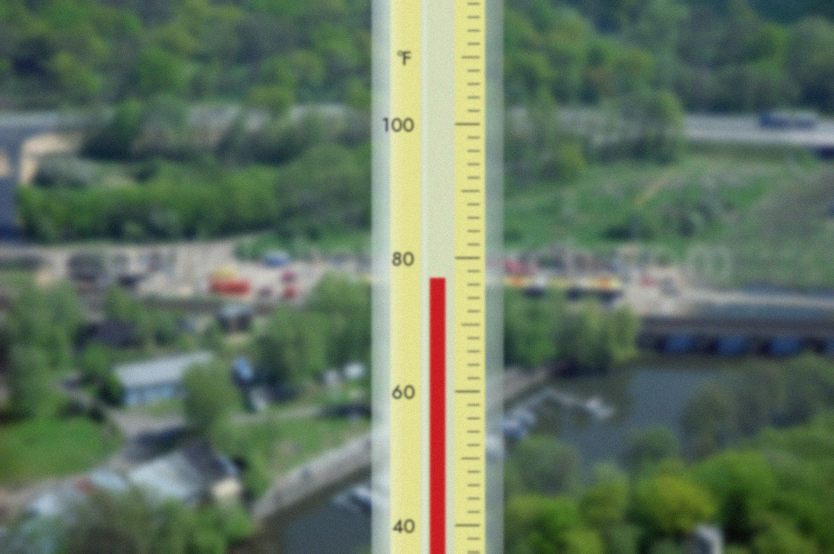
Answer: 77 °F
